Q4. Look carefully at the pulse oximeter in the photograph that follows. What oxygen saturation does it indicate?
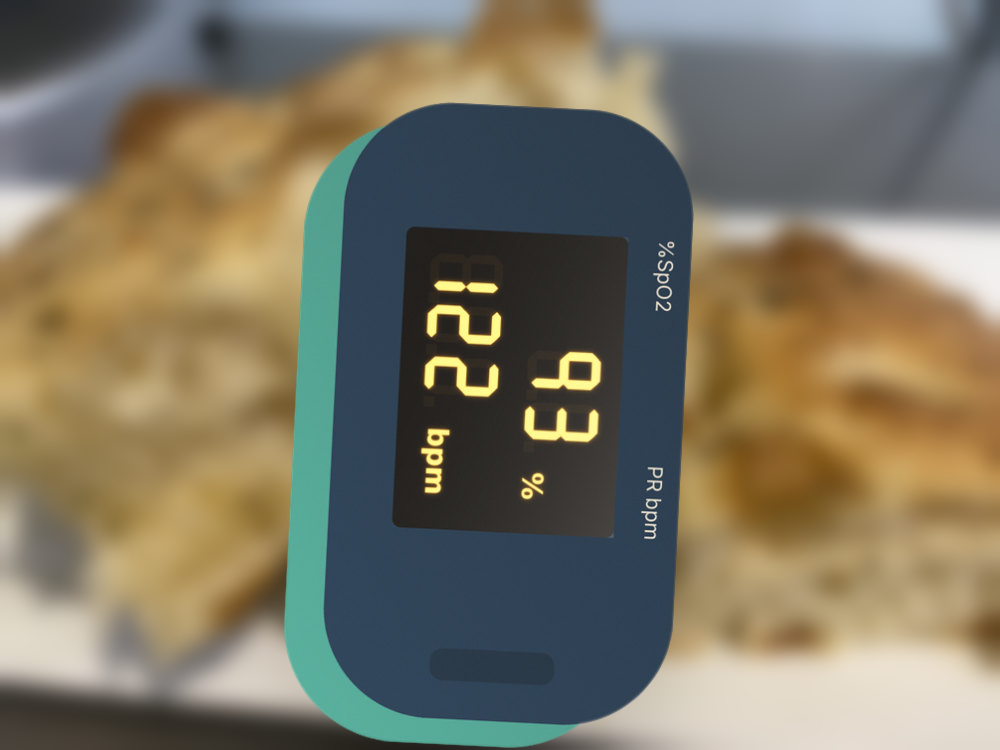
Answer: 93 %
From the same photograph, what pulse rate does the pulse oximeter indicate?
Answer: 122 bpm
